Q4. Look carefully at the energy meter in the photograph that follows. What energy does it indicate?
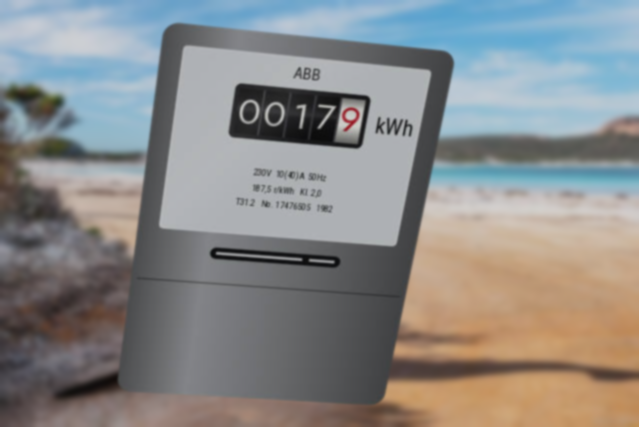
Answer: 17.9 kWh
